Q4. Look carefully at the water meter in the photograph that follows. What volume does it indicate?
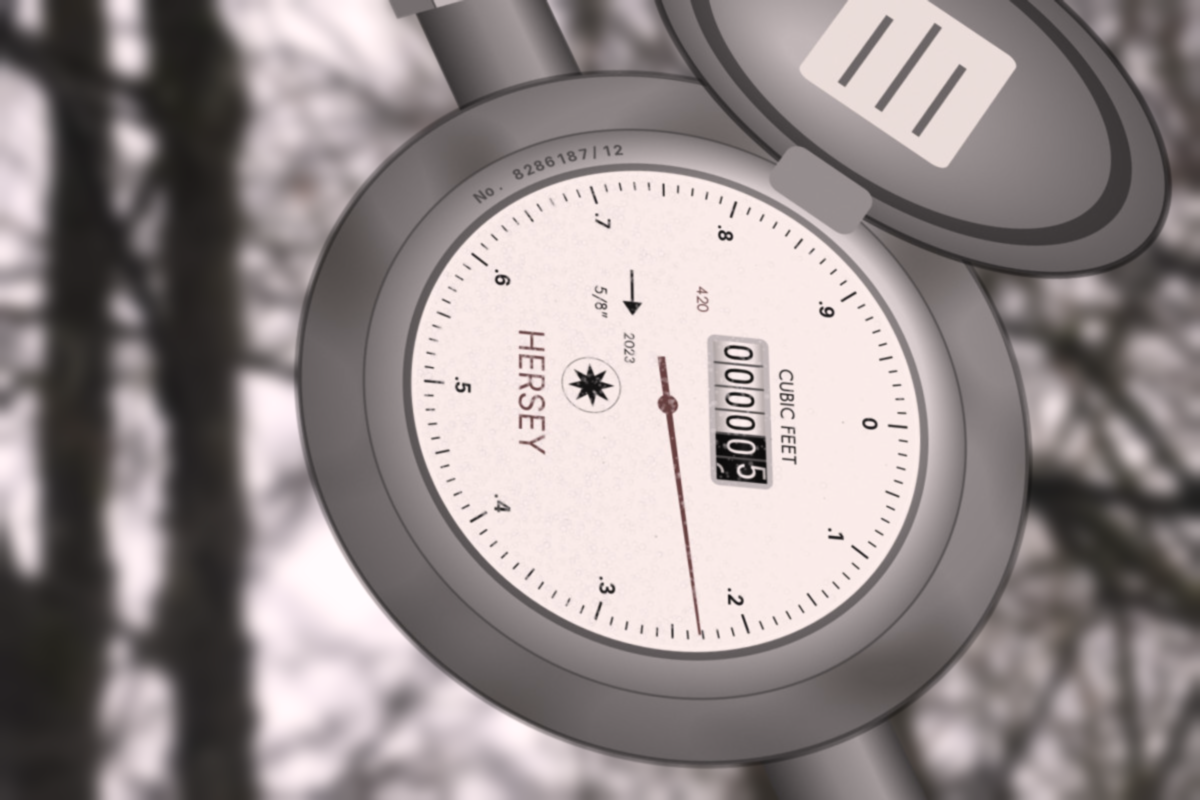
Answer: 5.23 ft³
